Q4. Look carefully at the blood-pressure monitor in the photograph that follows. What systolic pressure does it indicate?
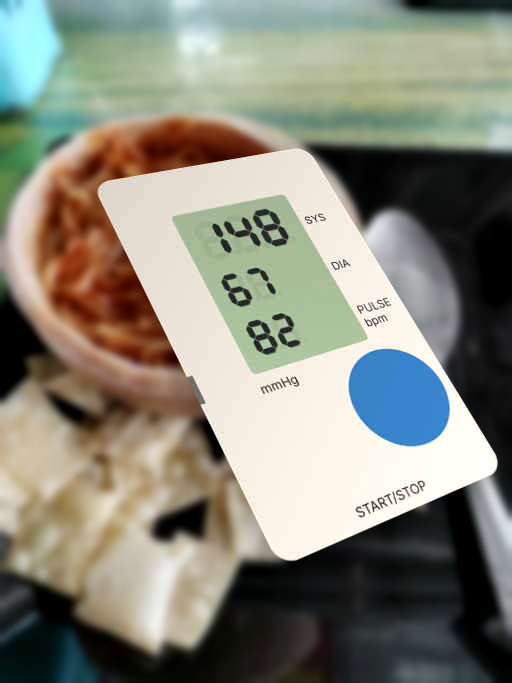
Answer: 148 mmHg
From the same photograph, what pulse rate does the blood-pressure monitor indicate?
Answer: 82 bpm
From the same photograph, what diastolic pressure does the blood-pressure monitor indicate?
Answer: 67 mmHg
